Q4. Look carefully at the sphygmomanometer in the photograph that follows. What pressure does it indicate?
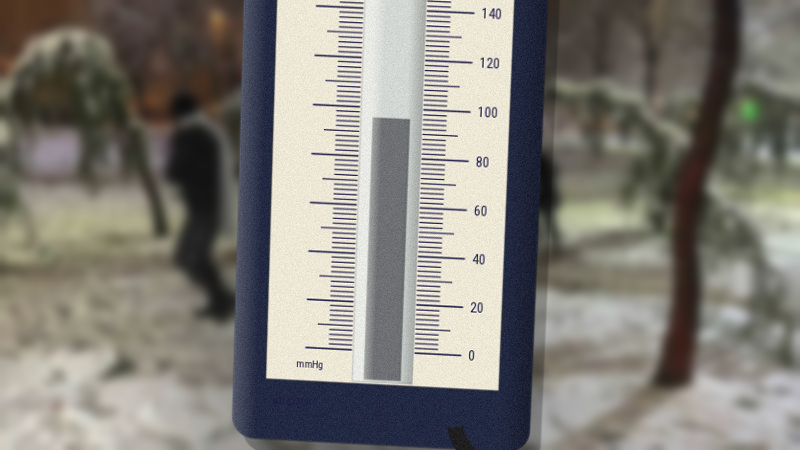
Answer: 96 mmHg
